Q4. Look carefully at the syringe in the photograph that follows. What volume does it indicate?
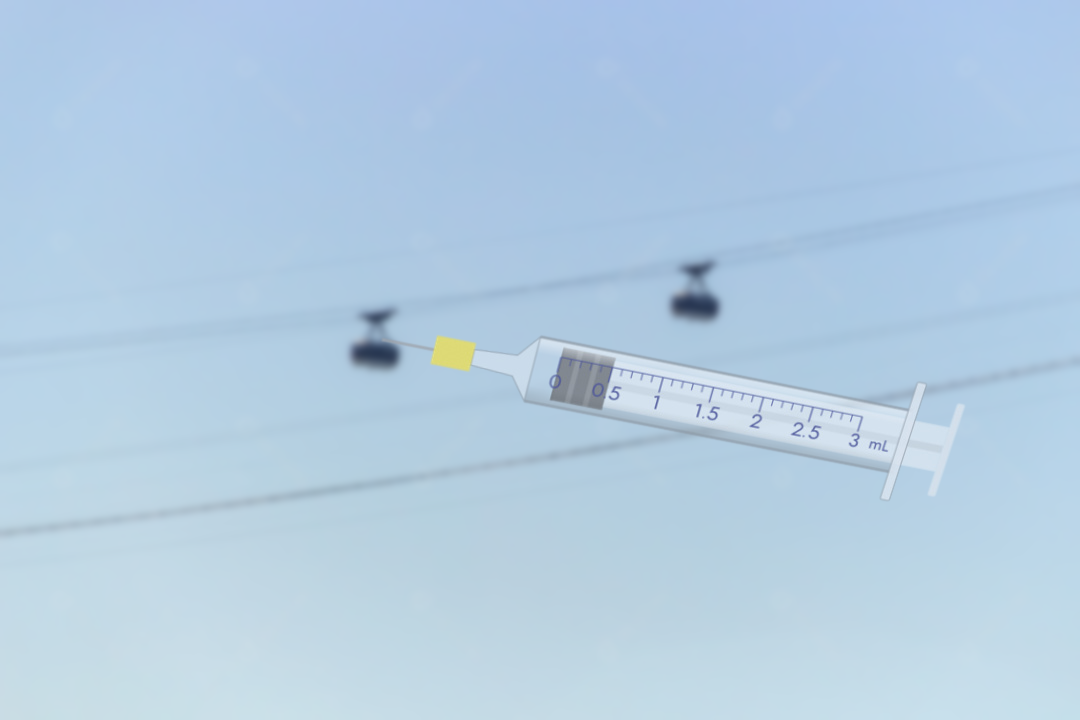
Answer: 0 mL
